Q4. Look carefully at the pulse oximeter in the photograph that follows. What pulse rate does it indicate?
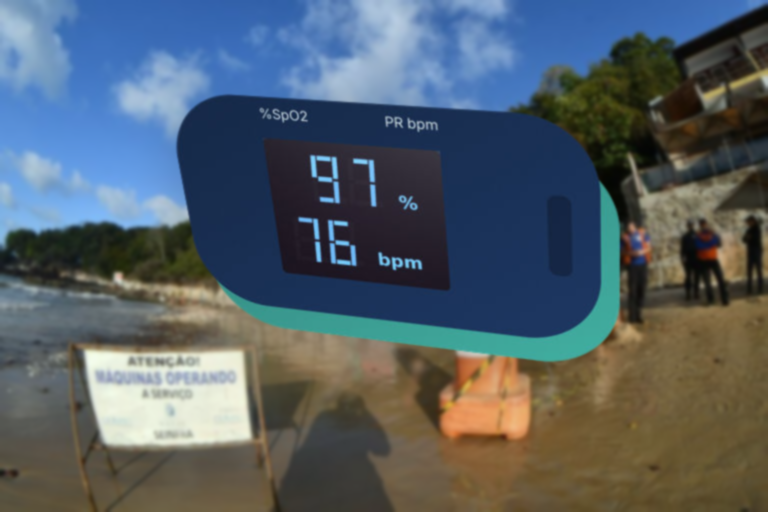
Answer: 76 bpm
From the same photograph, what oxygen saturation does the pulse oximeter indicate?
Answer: 97 %
